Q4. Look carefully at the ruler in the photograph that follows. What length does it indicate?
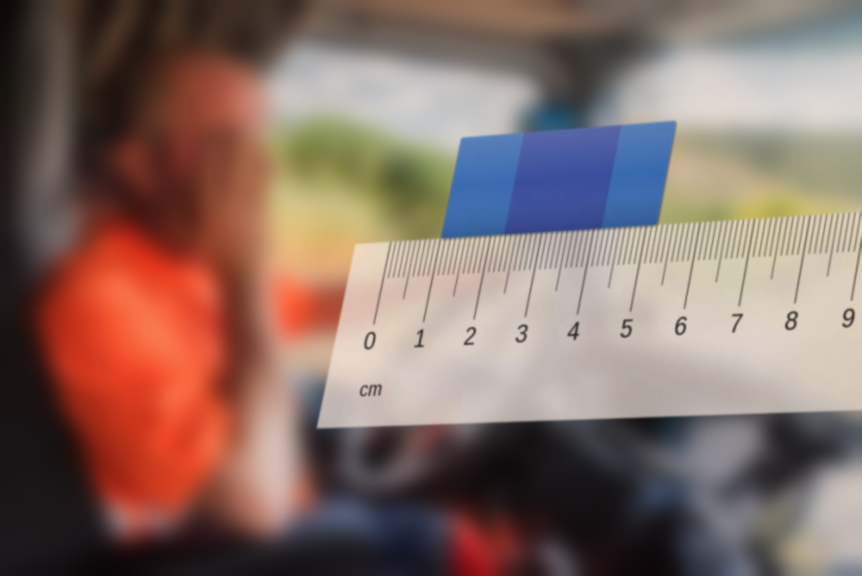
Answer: 4.2 cm
